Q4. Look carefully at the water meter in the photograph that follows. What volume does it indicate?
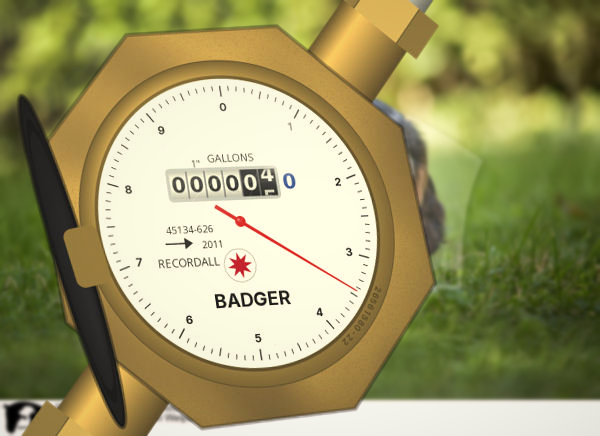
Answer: 43.4 gal
